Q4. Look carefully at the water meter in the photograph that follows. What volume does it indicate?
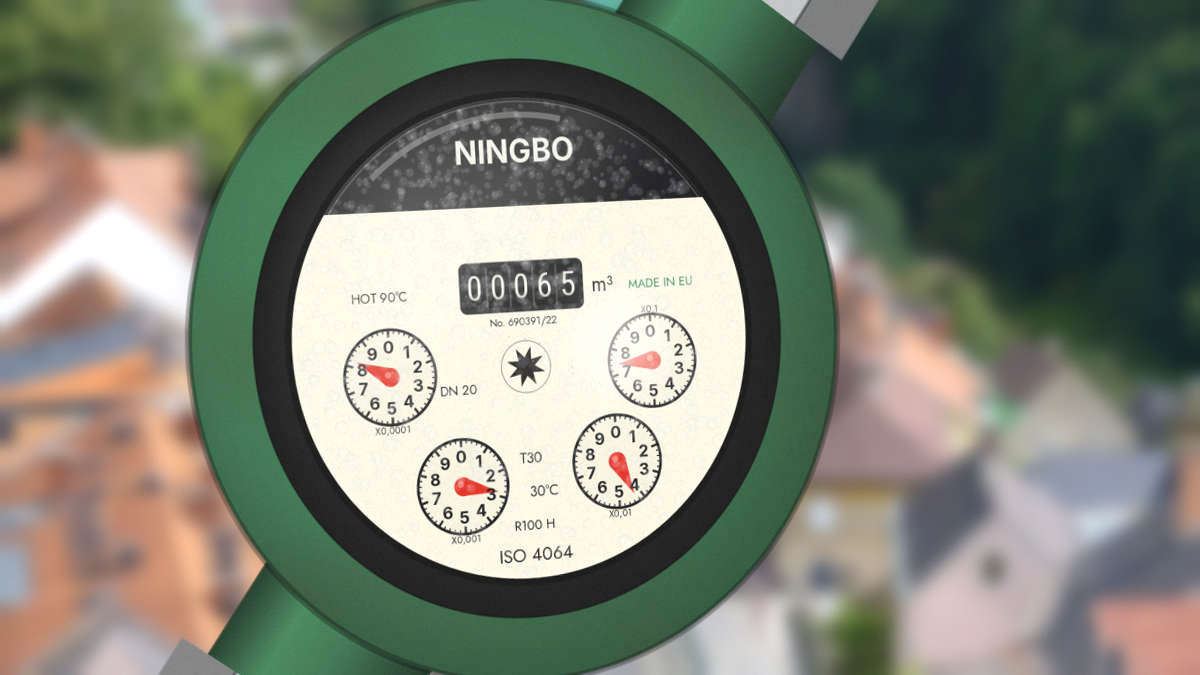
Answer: 65.7428 m³
